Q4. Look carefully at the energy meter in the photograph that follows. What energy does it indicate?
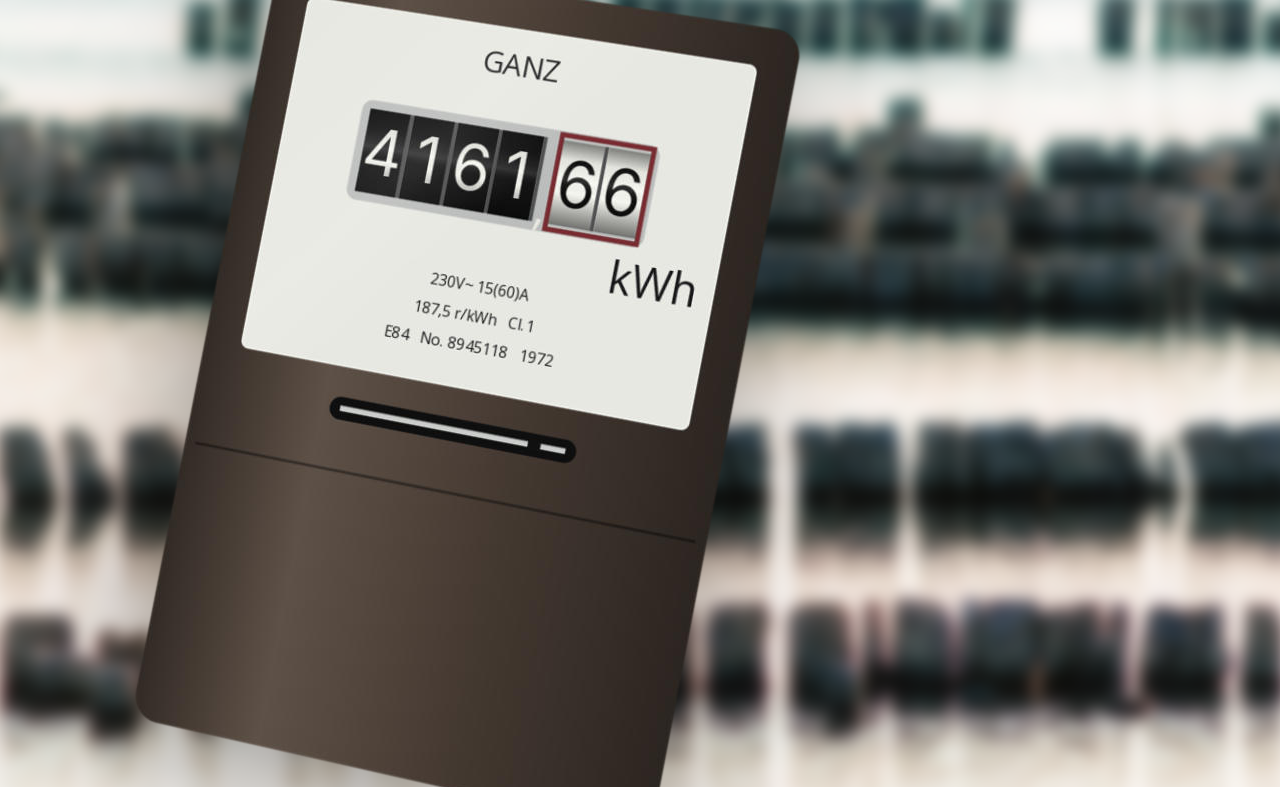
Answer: 4161.66 kWh
